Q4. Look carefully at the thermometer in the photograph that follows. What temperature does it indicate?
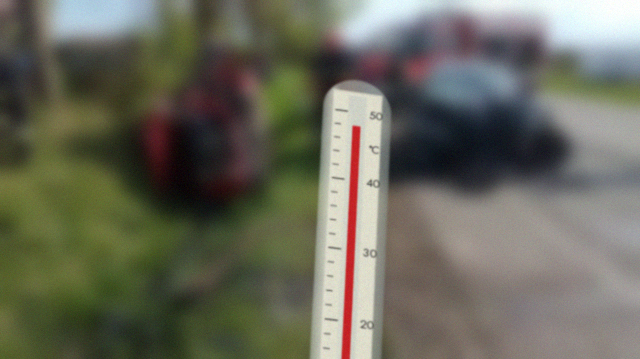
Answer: 48 °C
